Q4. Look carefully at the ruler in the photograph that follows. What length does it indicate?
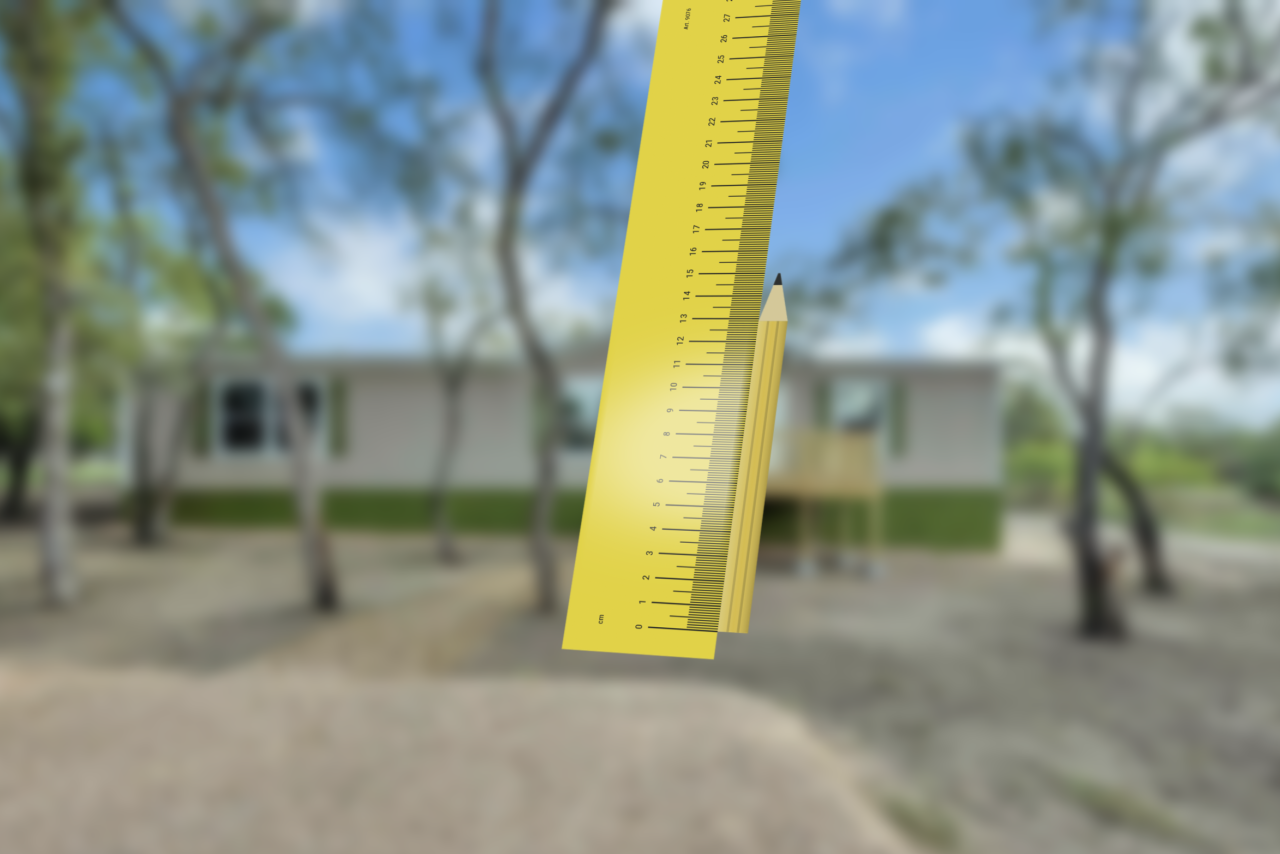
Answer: 15 cm
